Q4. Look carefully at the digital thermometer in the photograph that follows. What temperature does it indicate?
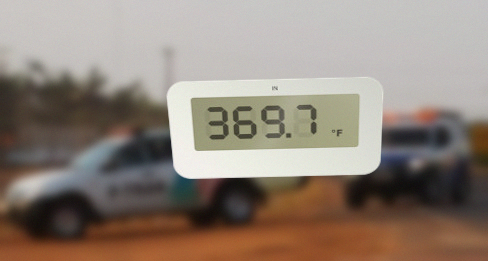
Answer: 369.7 °F
